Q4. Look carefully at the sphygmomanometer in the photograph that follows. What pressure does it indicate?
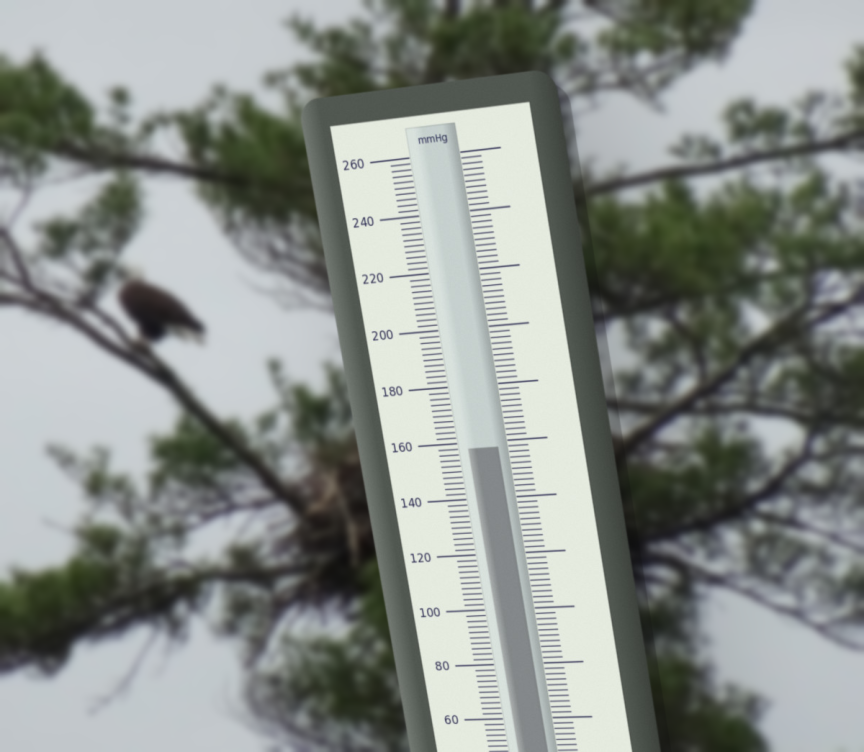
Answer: 158 mmHg
